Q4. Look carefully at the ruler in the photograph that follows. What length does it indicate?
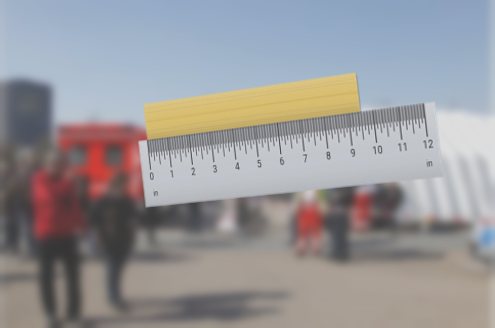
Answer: 9.5 in
